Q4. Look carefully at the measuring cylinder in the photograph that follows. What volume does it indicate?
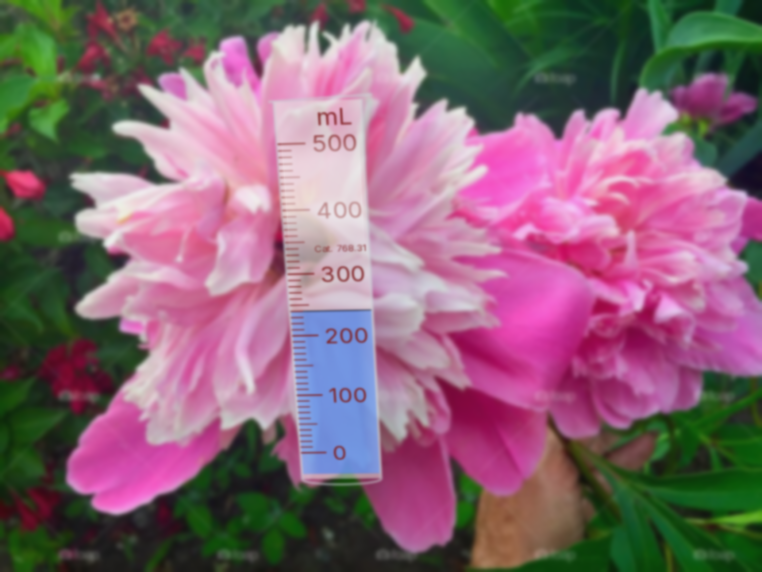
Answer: 240 mL
